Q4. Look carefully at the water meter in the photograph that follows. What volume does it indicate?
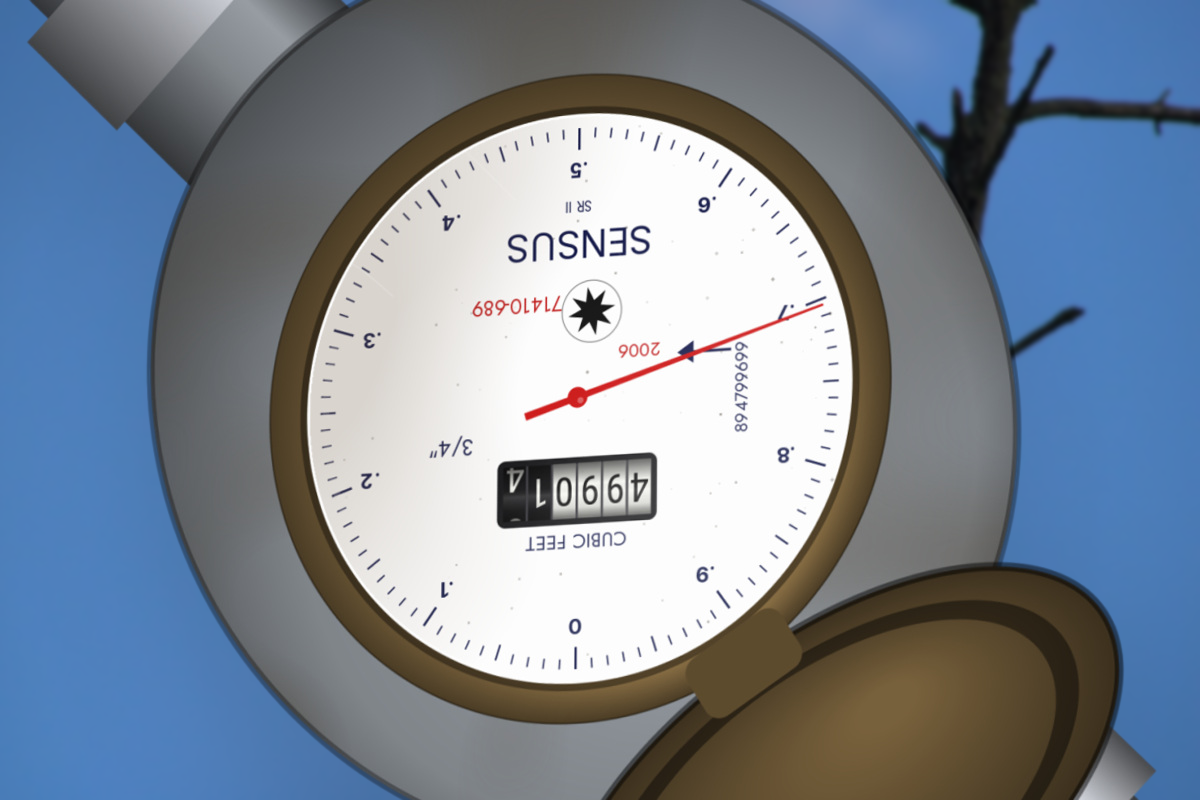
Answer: 499013.70 ft³
